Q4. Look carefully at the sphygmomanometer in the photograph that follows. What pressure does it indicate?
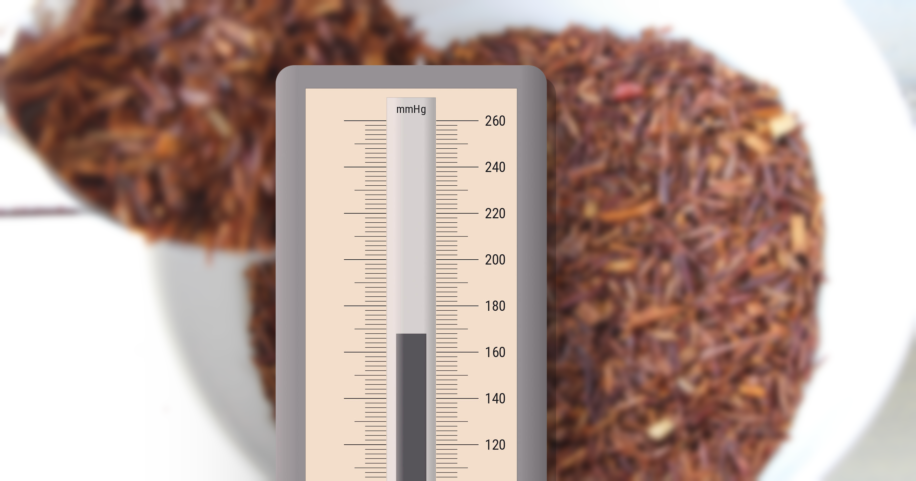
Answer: 168 mmHg
